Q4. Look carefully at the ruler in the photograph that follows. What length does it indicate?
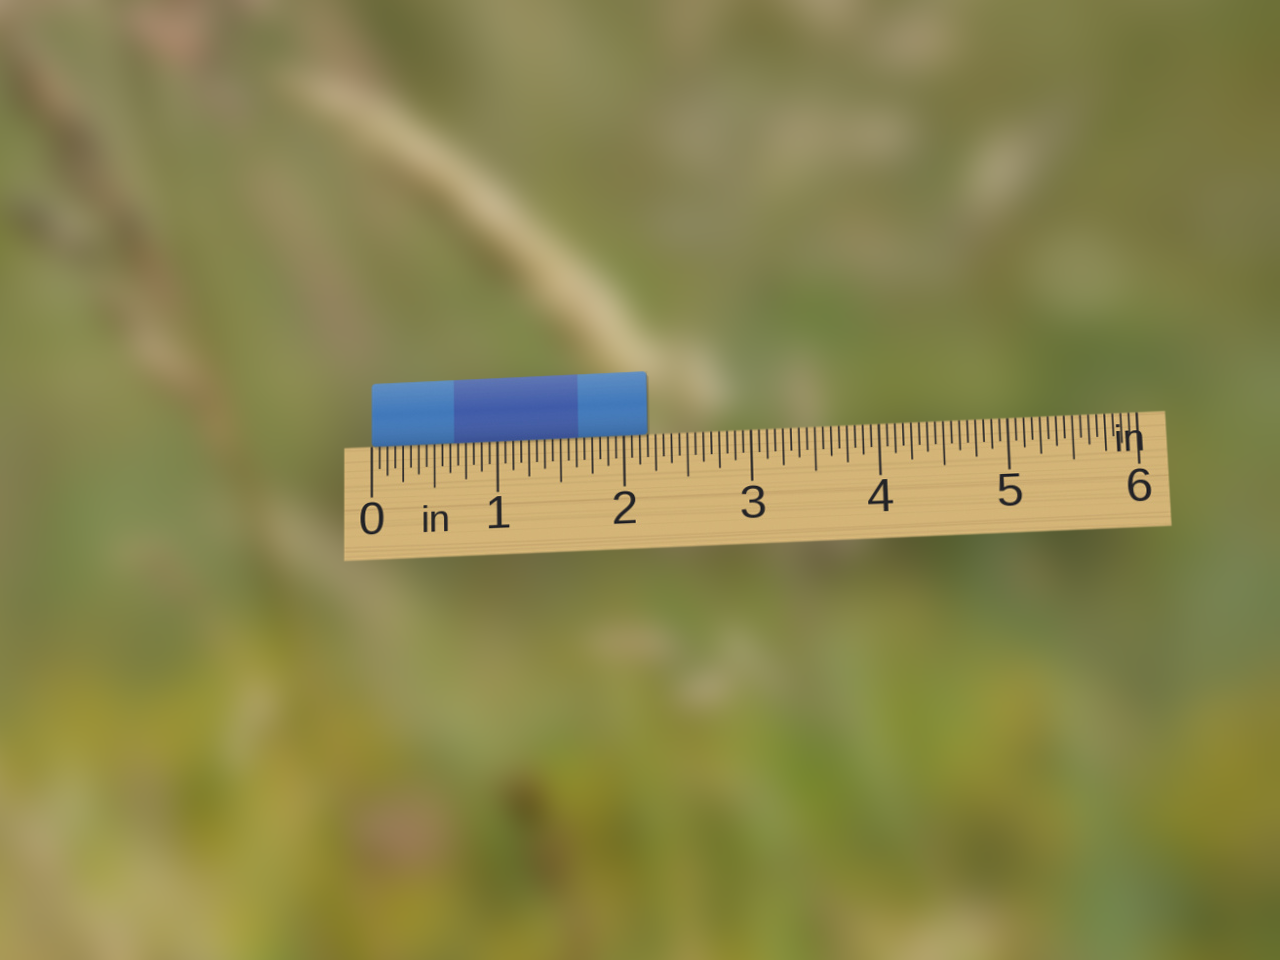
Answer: 2.1875 in
